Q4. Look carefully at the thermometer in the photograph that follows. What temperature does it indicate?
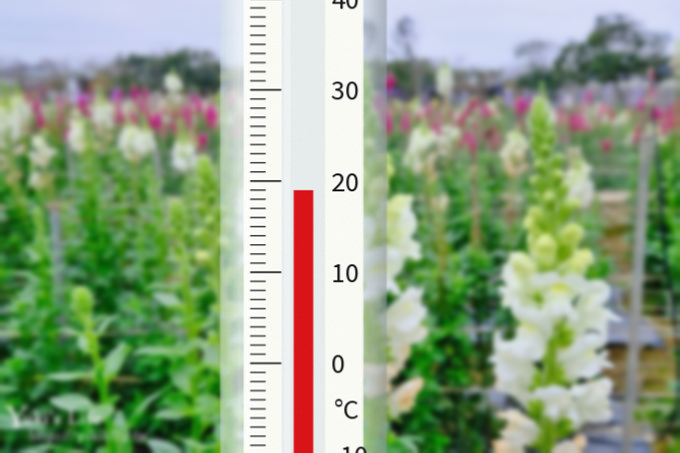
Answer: 19 °C
